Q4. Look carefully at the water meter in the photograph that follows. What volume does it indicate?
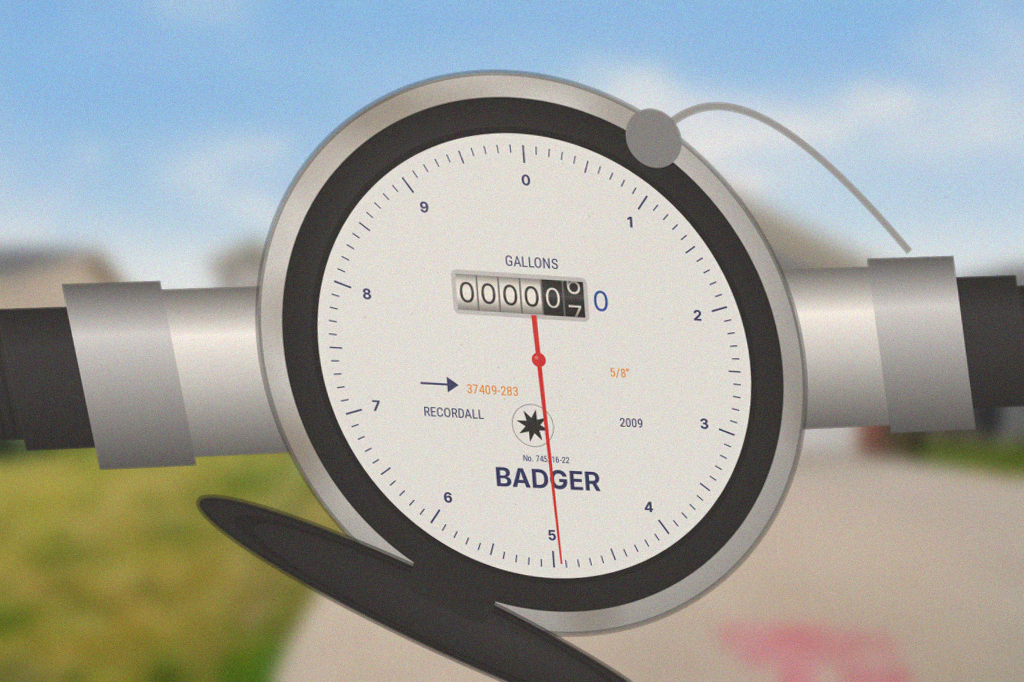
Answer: 64.9 gal
